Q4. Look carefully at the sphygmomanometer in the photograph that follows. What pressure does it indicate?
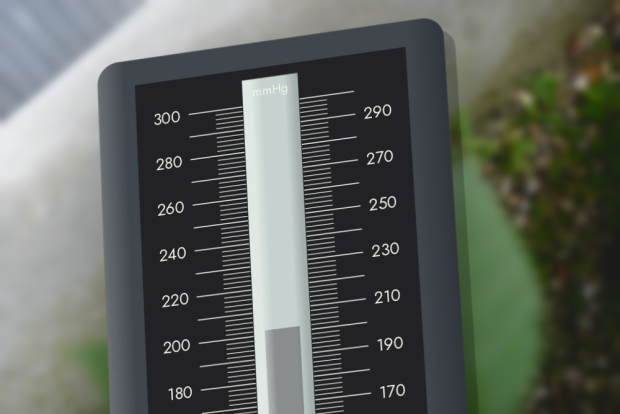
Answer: 202 mmHg
